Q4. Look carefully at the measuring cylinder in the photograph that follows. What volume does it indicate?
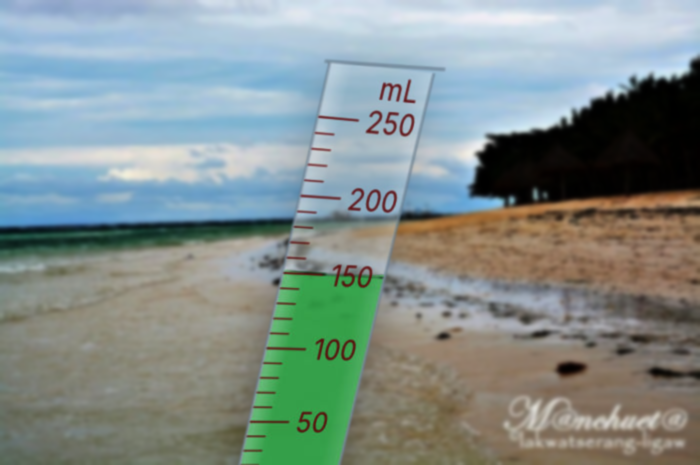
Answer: 150 mL
